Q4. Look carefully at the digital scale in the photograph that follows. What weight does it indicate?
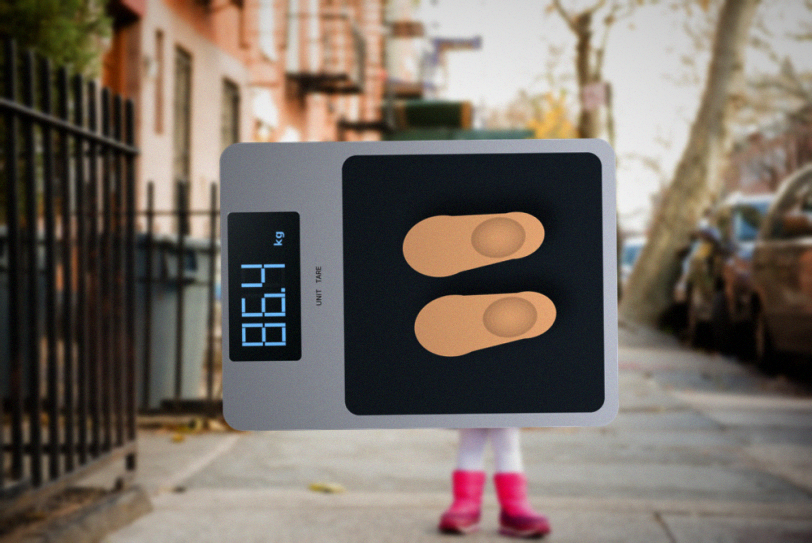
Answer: 86.4 kg
